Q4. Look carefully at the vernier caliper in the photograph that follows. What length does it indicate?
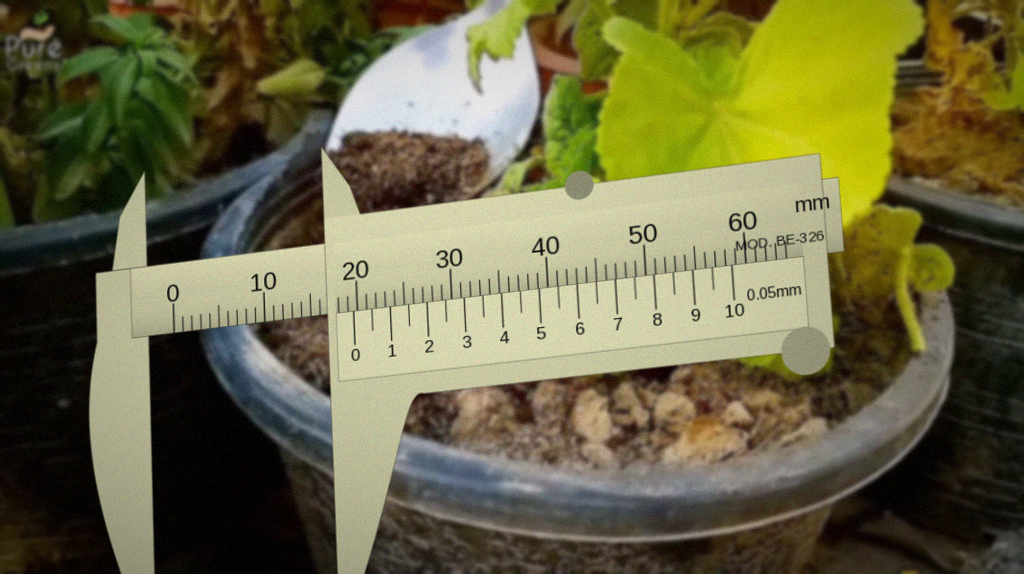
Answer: 19.6 mm
